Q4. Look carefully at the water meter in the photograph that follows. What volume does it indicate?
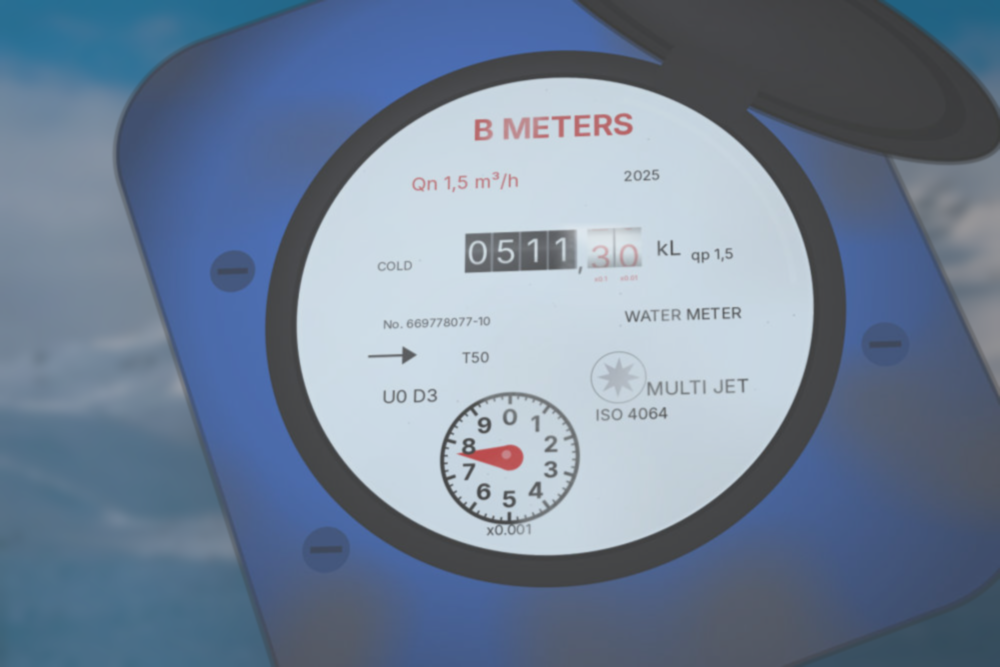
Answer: 511.297 kL
